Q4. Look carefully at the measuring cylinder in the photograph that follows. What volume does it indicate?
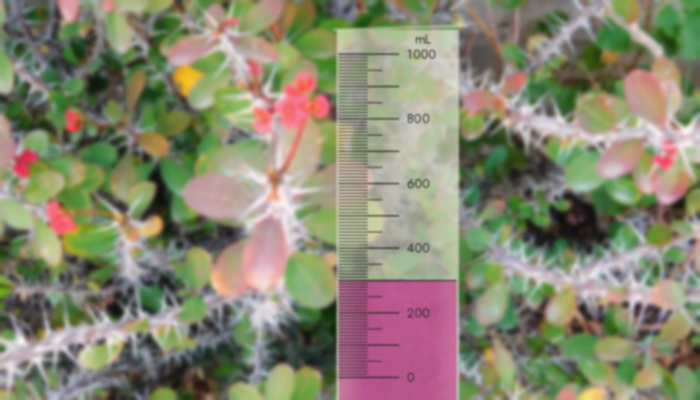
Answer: 300 mL
